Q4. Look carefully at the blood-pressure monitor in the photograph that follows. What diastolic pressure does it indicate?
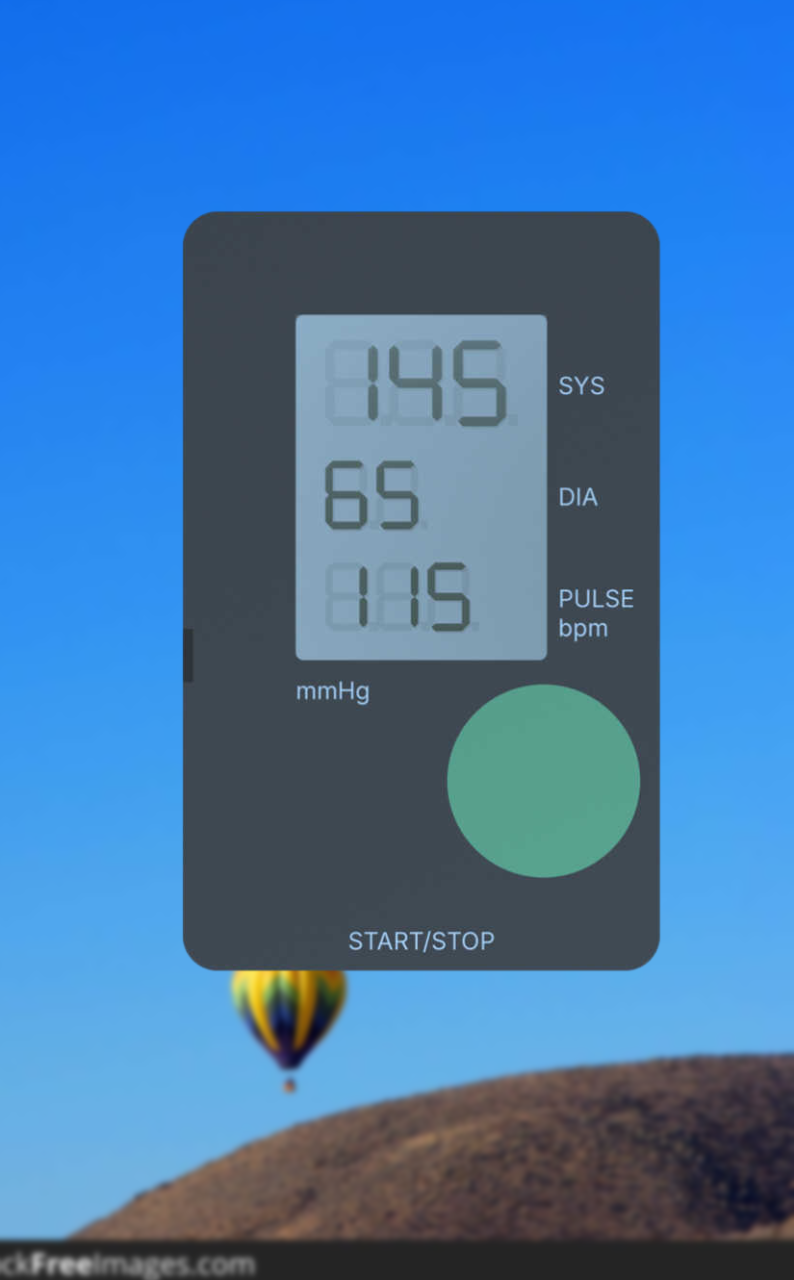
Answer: 65 mmHg
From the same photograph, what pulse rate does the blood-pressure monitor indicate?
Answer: 115 bpm
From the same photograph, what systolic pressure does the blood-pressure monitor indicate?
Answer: 145 mmHg
